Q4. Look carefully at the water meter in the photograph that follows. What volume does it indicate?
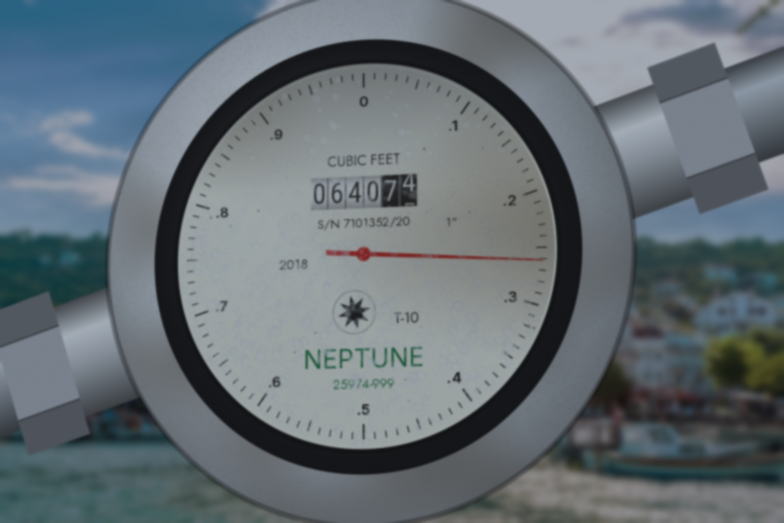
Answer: 64074.26 ft³
